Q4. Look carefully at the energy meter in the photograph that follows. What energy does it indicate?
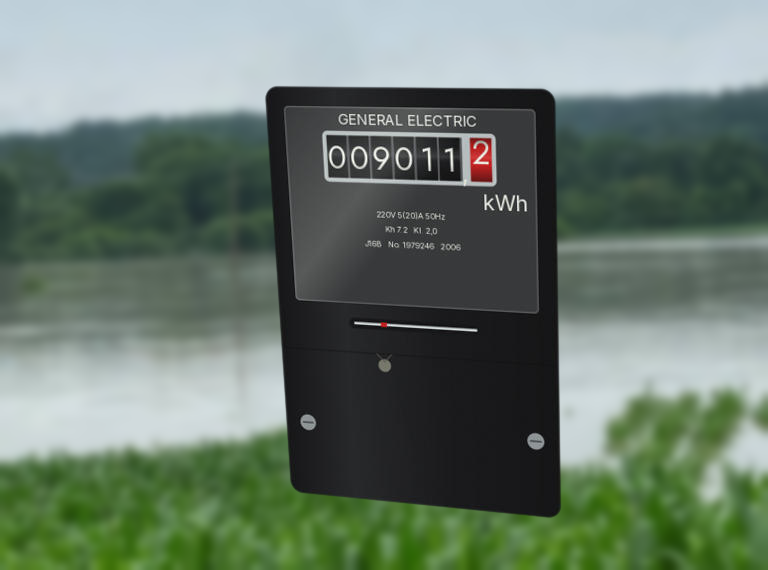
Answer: 9011.2 kWh
